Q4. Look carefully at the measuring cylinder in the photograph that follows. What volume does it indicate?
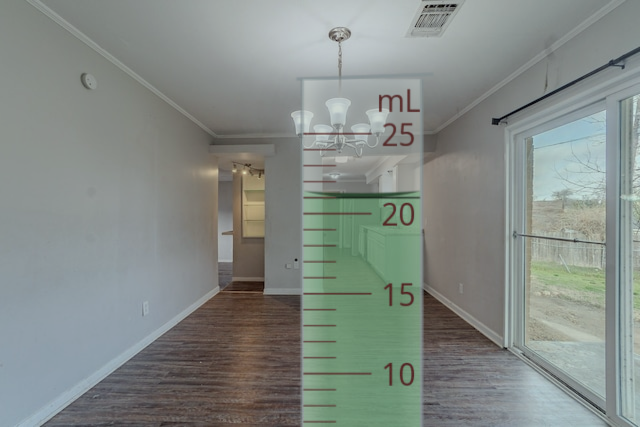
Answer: 21 mL
